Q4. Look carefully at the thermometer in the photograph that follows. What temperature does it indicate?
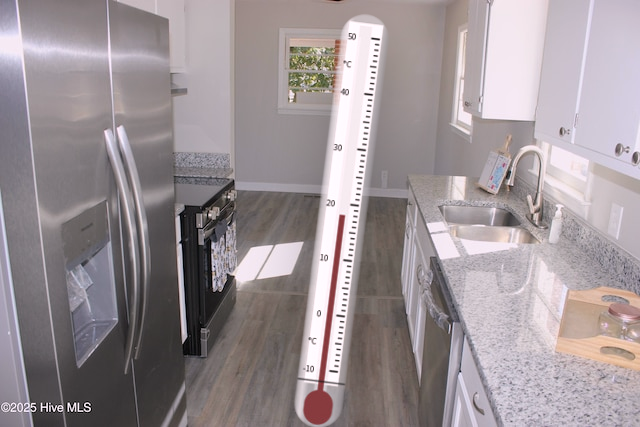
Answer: 18 °C
